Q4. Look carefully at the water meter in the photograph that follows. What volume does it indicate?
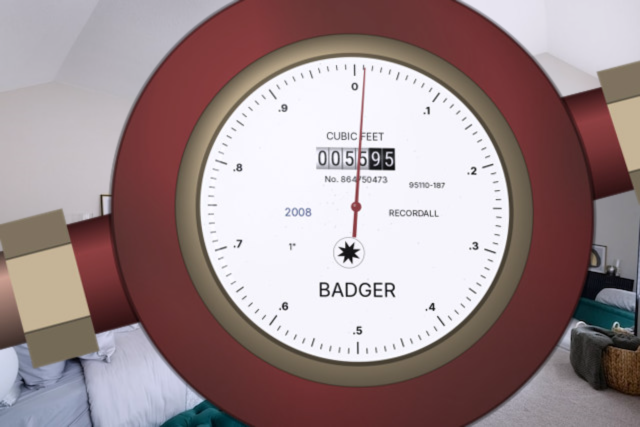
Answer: 5595.01 ft³
